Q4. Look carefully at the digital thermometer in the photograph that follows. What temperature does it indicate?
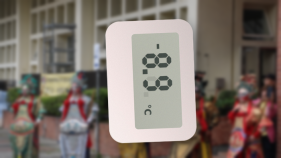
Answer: -8.9 °C
